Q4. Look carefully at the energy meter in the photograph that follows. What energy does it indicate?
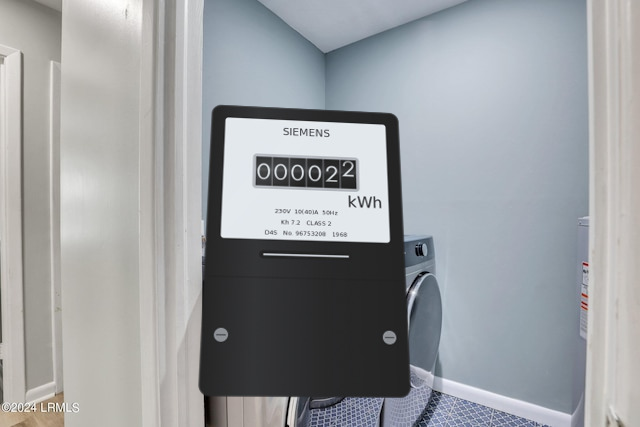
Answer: 22 kWh
